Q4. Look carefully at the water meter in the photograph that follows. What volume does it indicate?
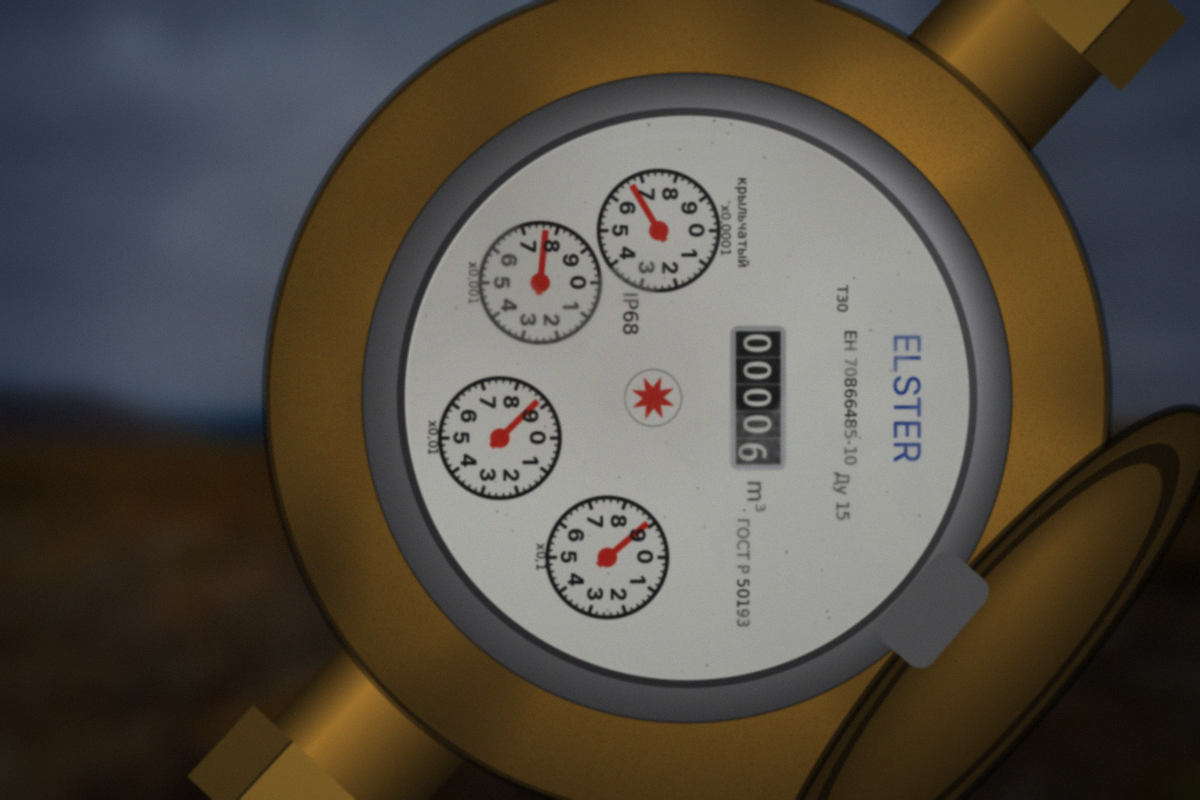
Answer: 5.8876 m³
